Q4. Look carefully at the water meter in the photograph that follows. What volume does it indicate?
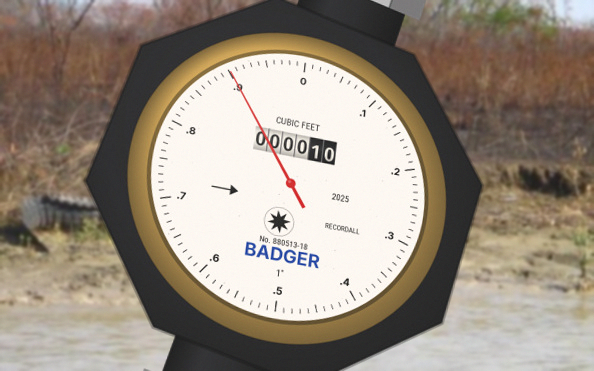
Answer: 9.90 ft³
